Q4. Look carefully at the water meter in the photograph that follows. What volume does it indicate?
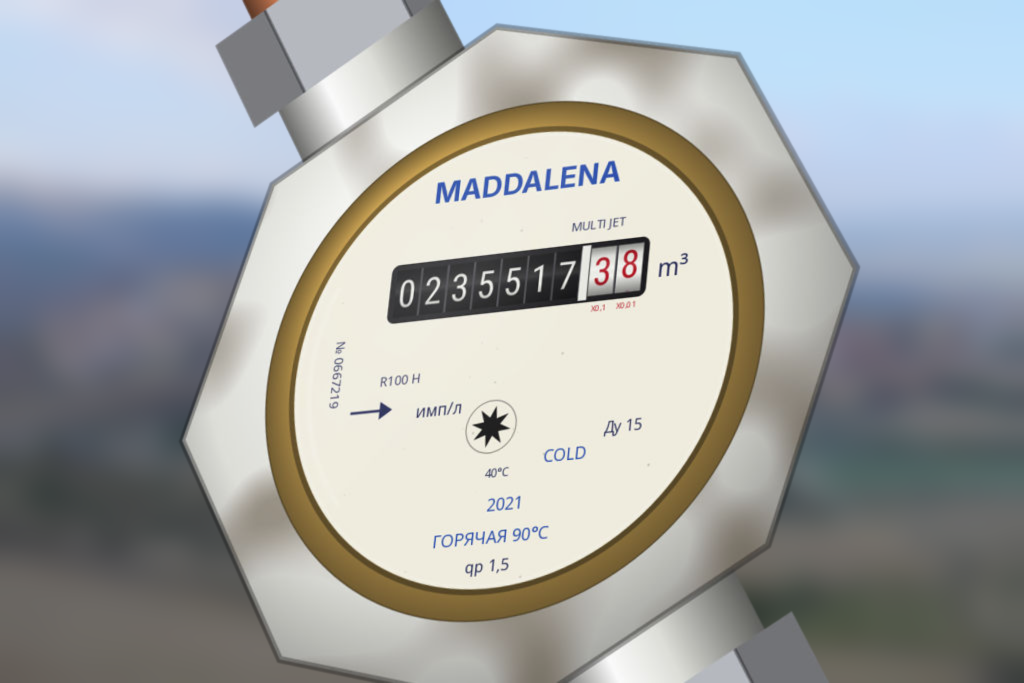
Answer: 235517.38 m³
